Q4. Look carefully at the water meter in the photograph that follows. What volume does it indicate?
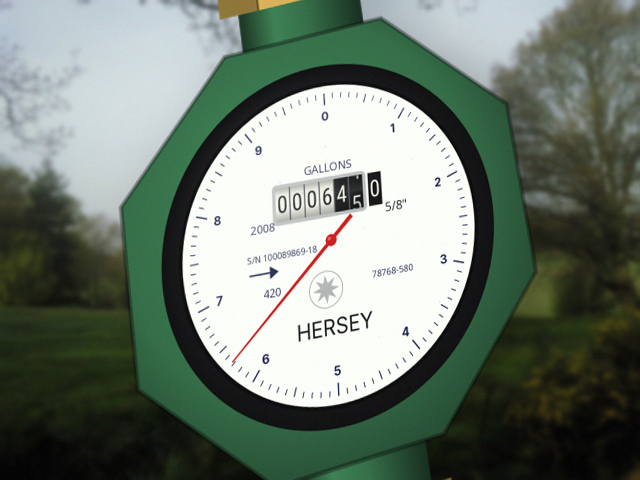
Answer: 6446.3 gal
